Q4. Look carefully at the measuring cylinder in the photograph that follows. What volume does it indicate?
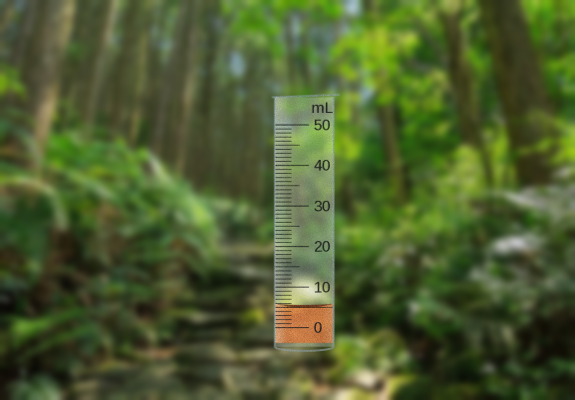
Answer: 5 mL
